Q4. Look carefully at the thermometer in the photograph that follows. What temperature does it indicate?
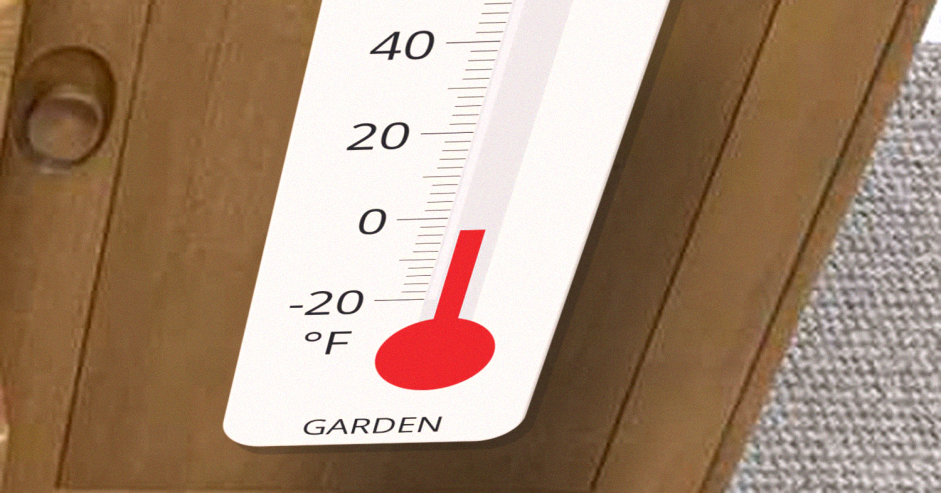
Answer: -3 °F
